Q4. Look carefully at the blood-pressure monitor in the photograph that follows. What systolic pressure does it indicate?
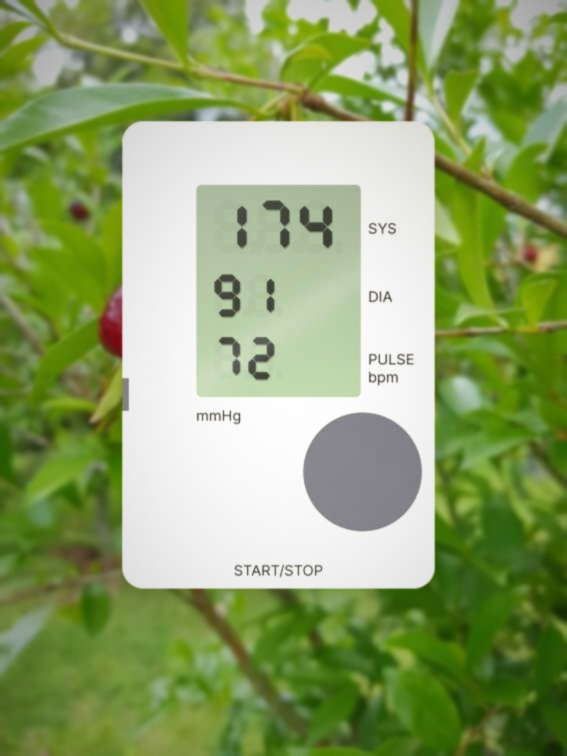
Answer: 174 mmHg
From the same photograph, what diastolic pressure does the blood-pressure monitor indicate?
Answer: 91 mmHg
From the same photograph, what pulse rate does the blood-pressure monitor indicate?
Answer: 72 bpm
